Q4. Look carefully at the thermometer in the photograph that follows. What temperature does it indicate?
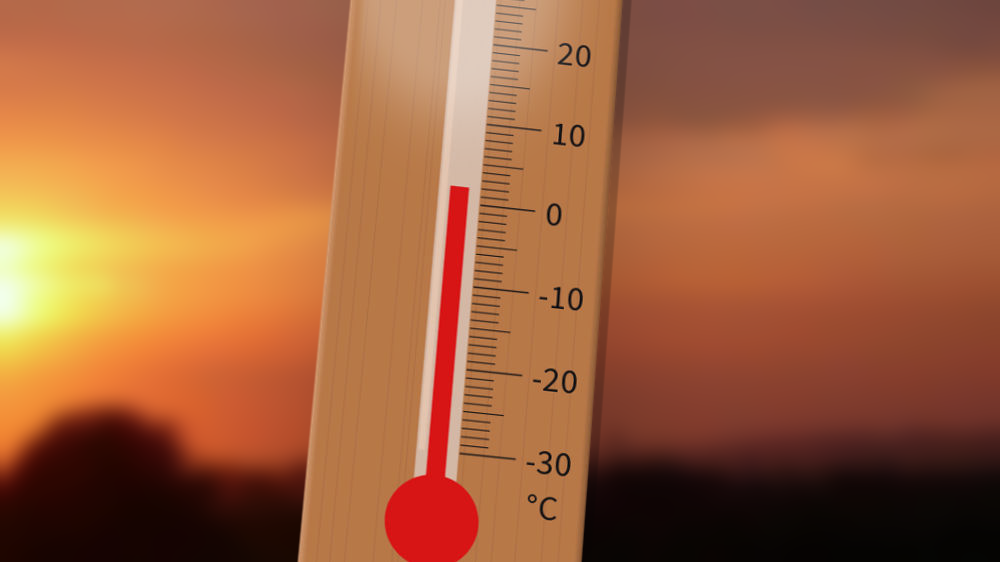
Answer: 2 °C
